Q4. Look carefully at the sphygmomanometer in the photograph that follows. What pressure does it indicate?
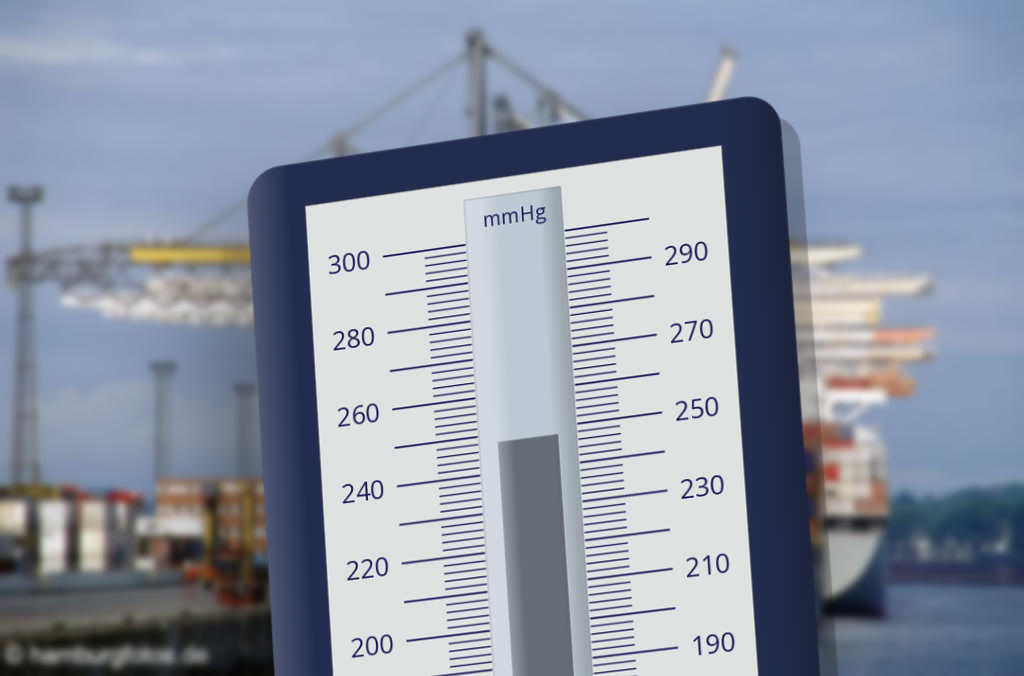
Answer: 248 mmHg
